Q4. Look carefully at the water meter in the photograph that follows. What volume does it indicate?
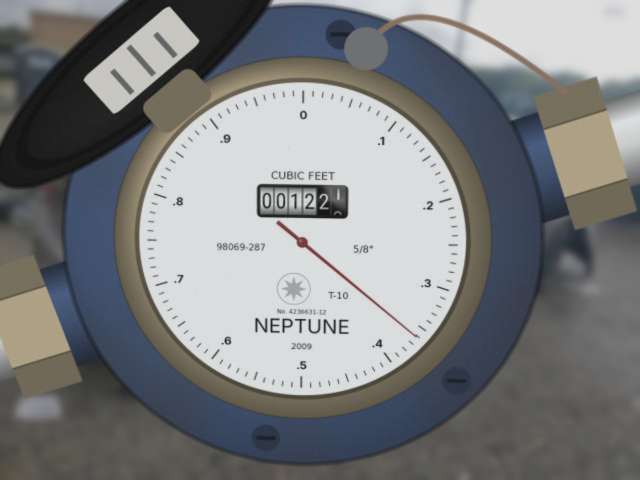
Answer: 1221.36 ft³
